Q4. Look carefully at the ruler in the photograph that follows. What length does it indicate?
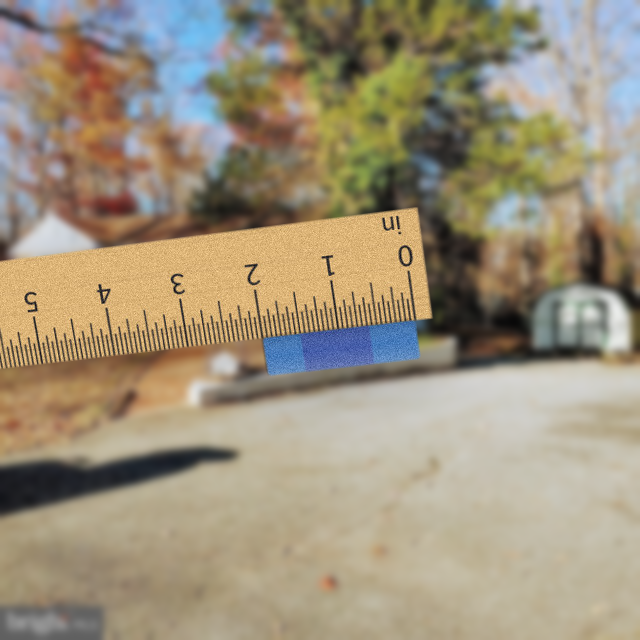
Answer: 2 in
